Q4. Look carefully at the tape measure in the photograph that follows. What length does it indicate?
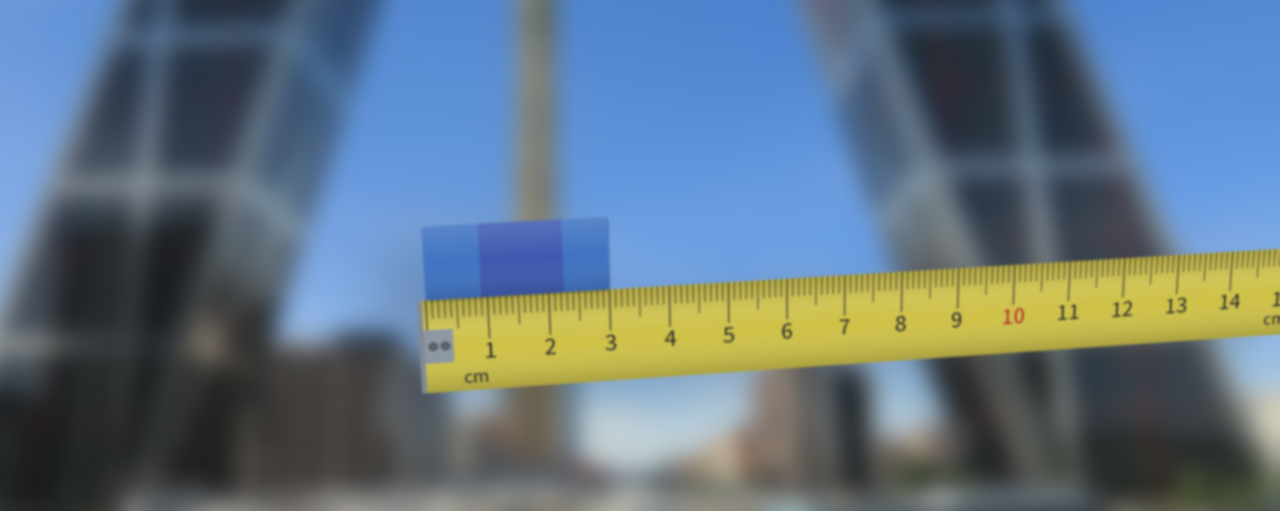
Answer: 3 cm
